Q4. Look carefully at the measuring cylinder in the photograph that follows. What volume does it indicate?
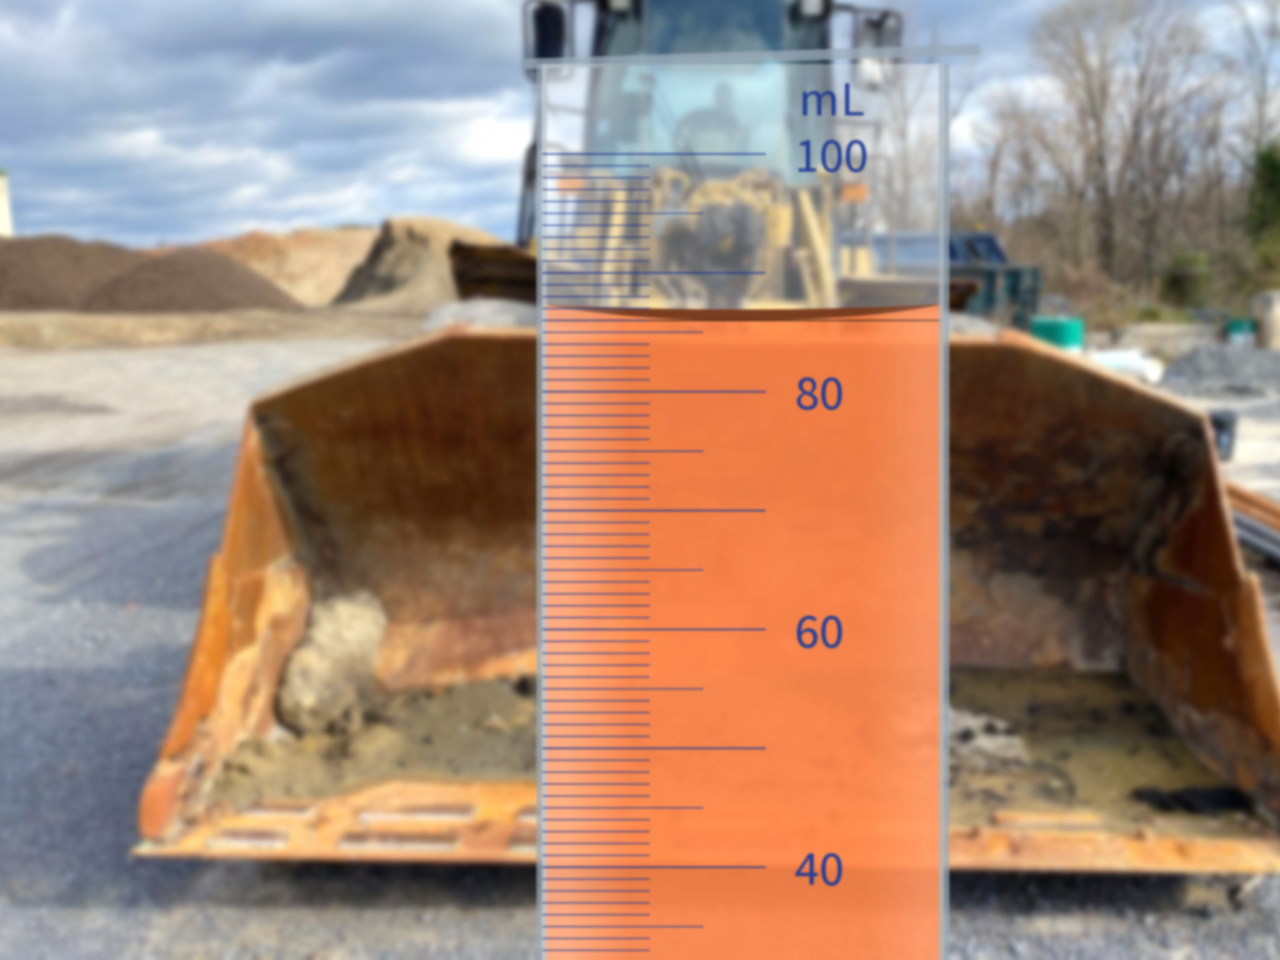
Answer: 86 mL
